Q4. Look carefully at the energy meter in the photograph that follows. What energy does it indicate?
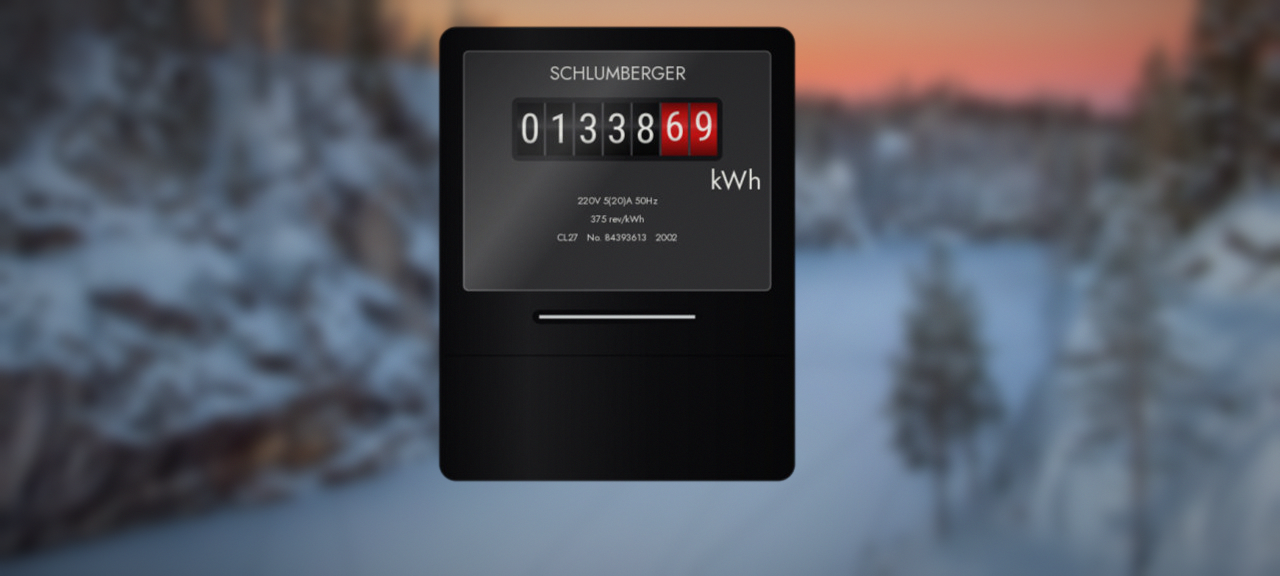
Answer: 1338.69 kWh
